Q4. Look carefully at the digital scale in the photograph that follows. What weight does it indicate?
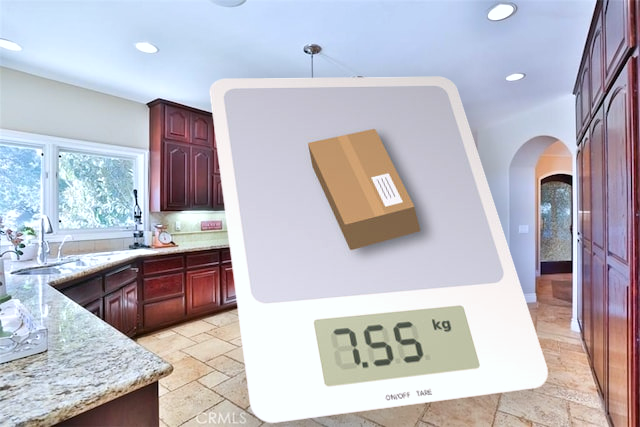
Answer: 7.55 kg
